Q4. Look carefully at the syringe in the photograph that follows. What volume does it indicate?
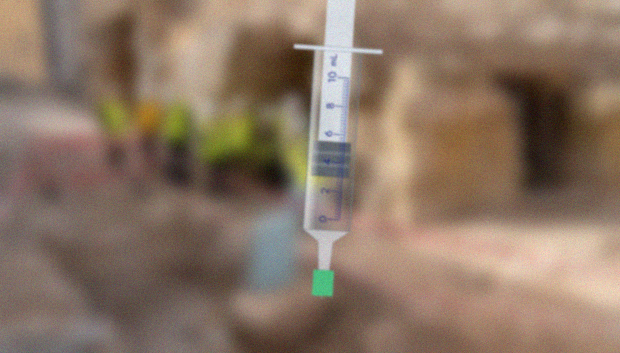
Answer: 3 mL
